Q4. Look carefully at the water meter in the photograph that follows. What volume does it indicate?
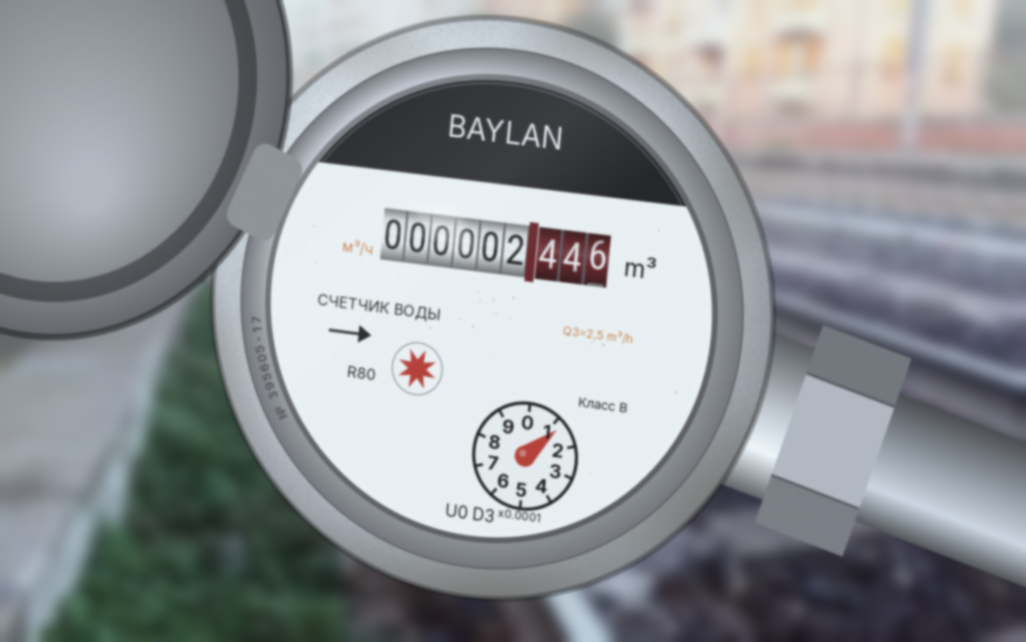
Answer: 2.4461 m³
